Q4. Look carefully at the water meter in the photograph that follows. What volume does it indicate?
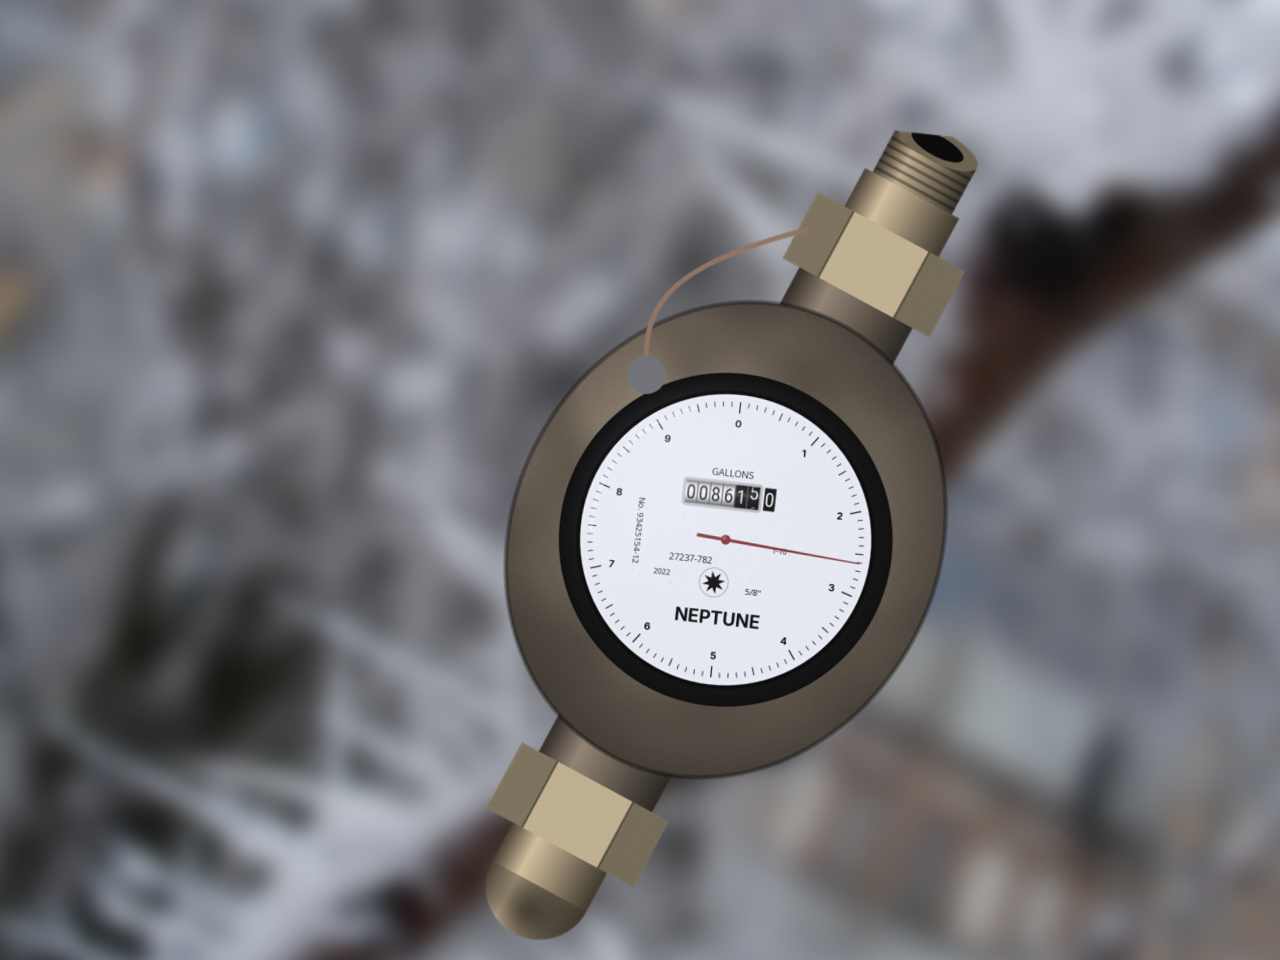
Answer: 86152.6 gal
